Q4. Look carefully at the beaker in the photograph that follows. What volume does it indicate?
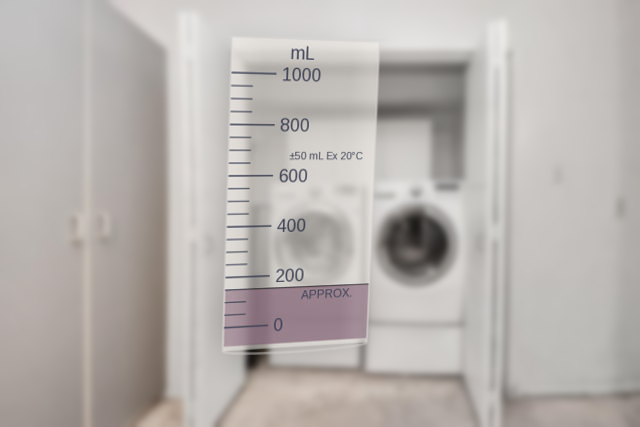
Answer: 150 mL
